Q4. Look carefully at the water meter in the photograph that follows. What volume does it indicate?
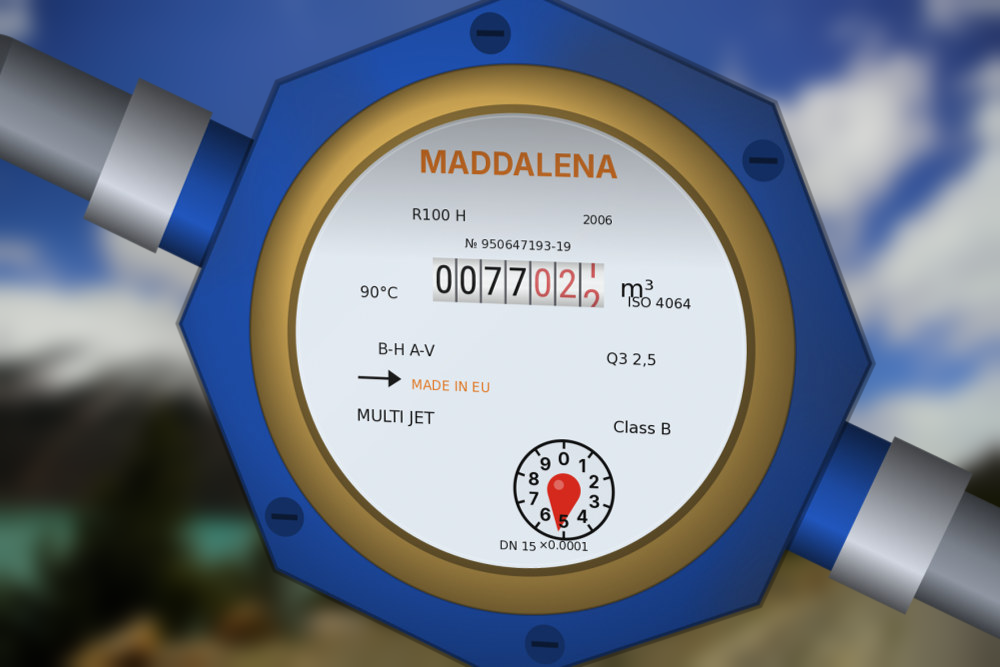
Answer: 77.0215 m³
